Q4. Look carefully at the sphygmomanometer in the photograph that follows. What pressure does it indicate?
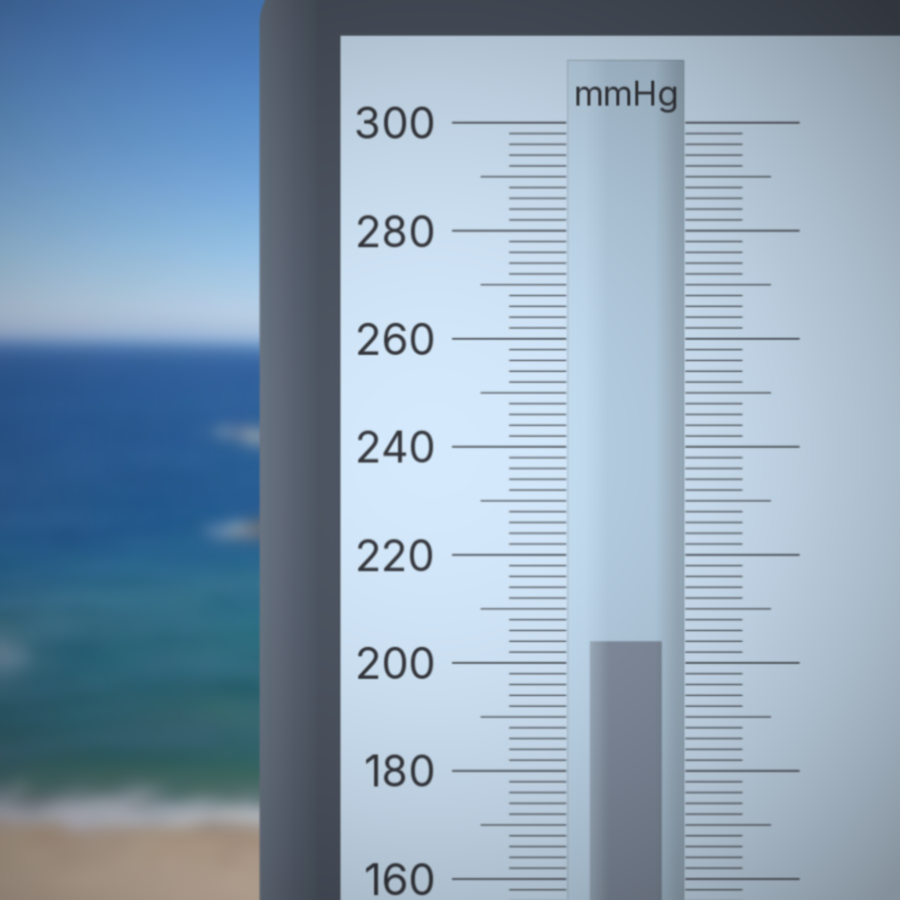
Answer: 204 mmHg
